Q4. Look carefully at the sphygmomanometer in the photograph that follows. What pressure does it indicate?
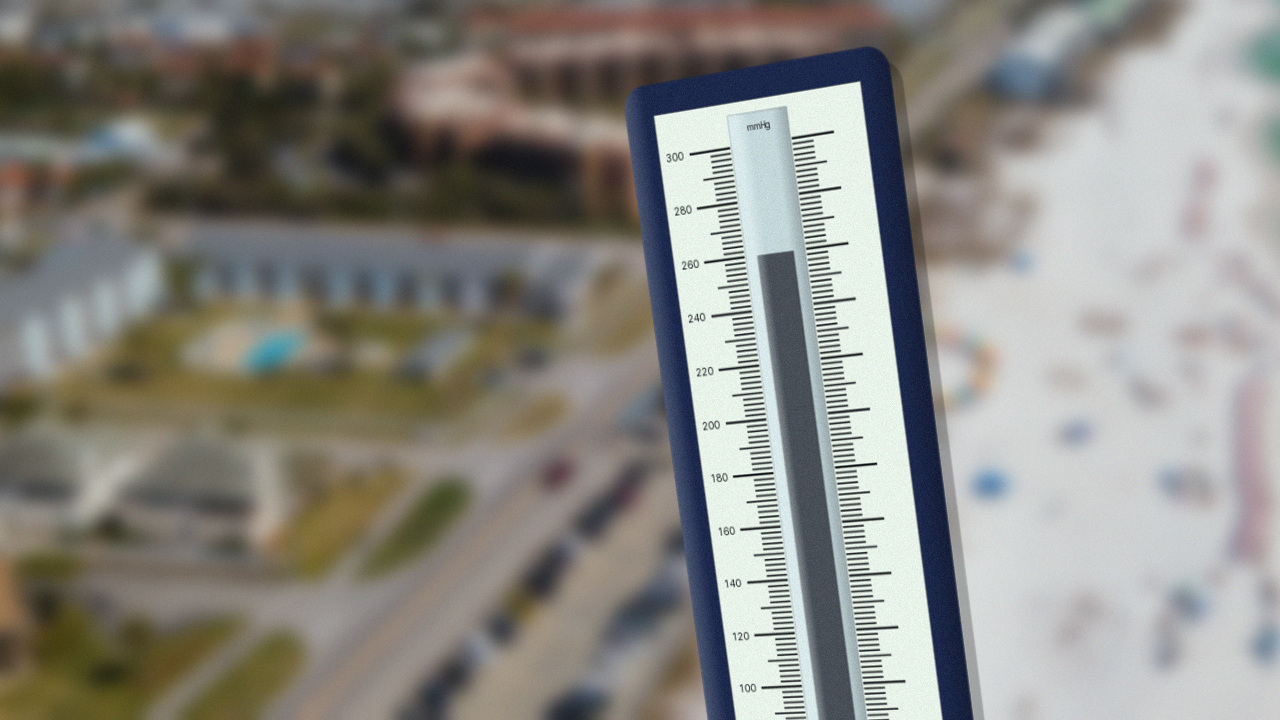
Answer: 260 mmHg
